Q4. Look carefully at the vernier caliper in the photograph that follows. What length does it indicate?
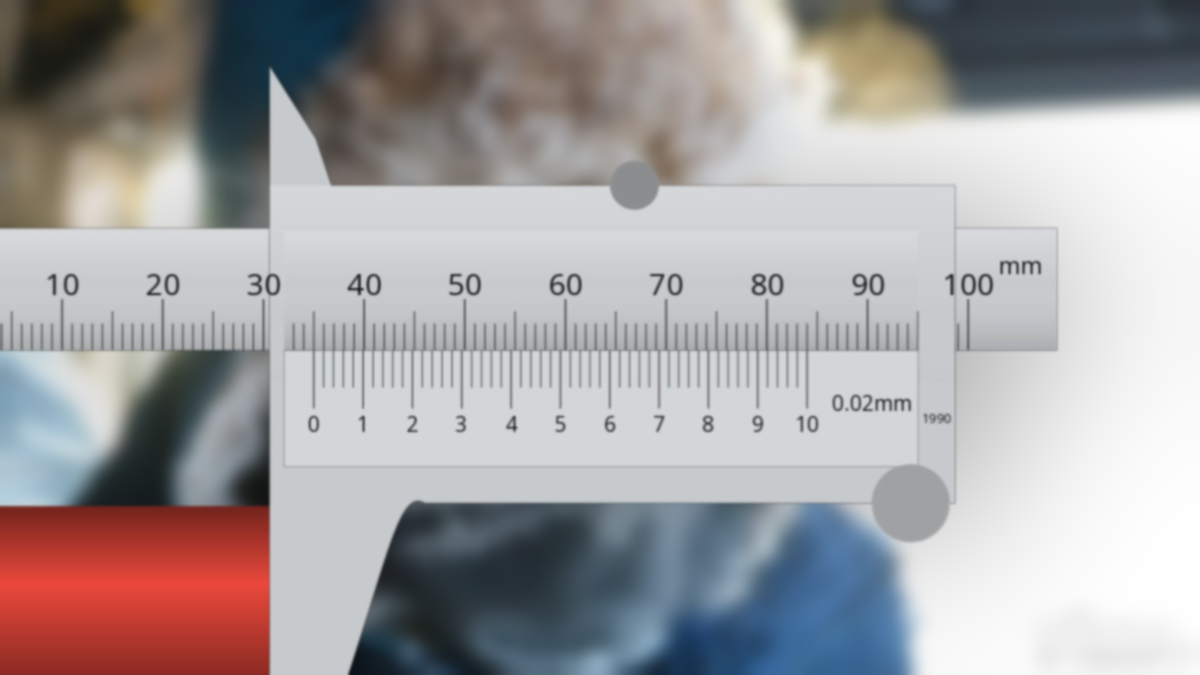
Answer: 35.0 mm
